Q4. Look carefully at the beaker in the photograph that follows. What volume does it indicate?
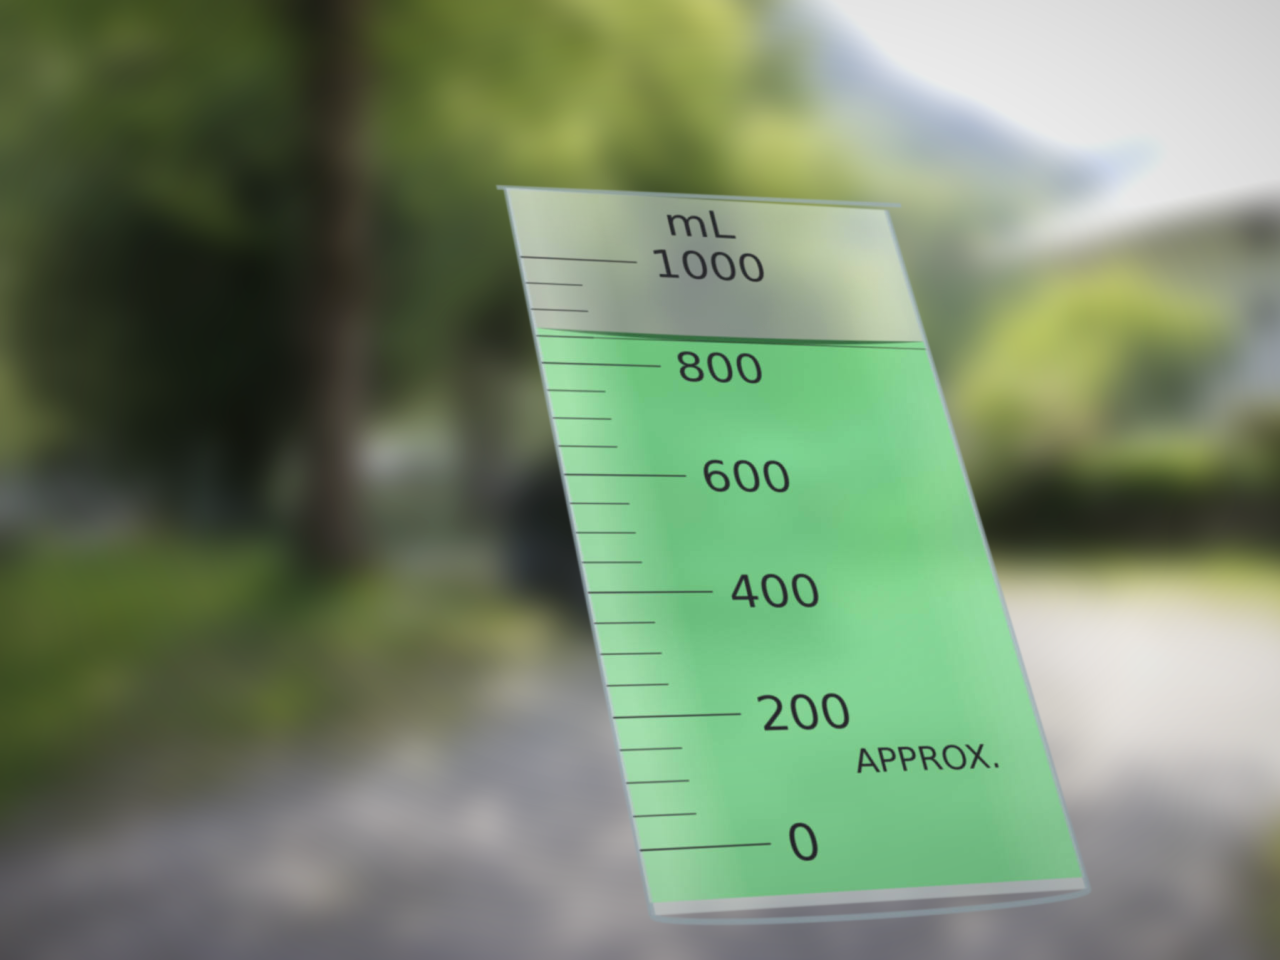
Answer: 850 mL
